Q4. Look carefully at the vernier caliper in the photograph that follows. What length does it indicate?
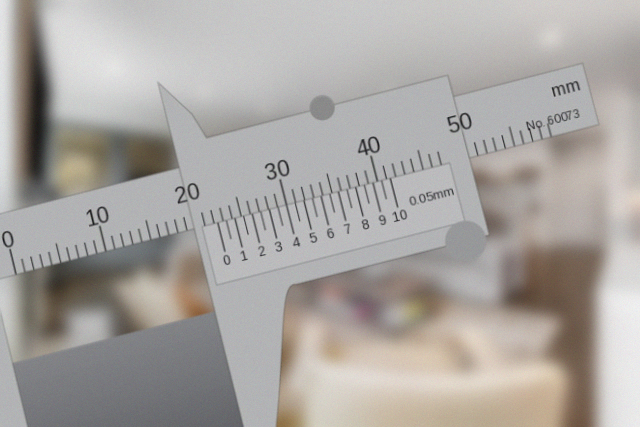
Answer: 22.4 mm
